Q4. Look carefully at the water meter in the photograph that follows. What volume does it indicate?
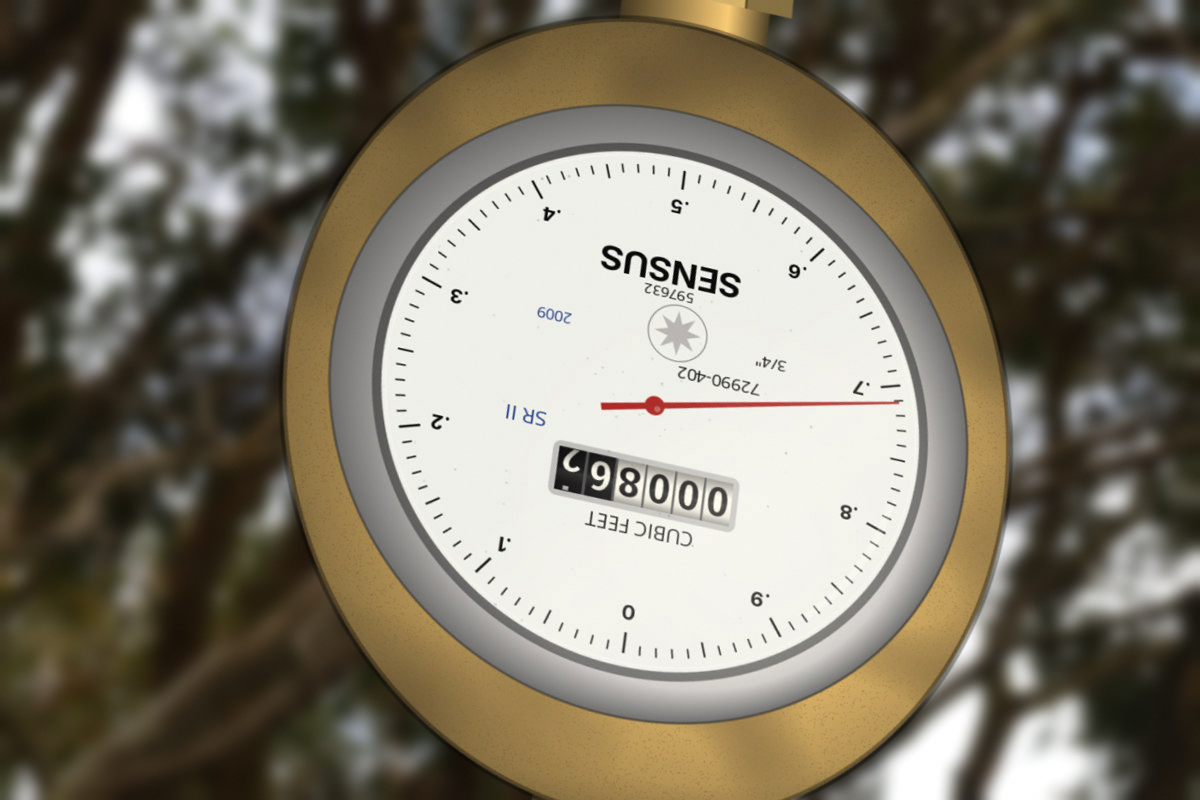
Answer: 861.71 ft³
